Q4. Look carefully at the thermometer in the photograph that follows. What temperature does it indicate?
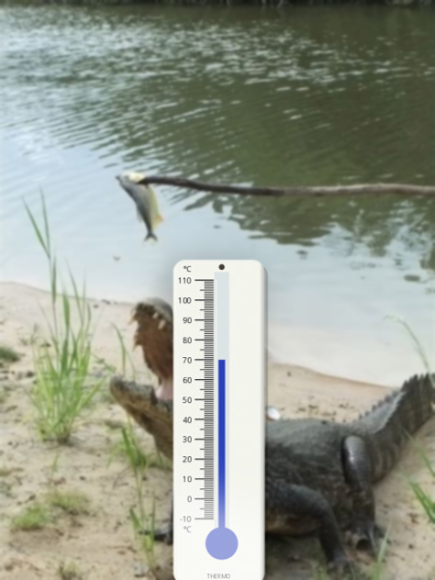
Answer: 70 °C
